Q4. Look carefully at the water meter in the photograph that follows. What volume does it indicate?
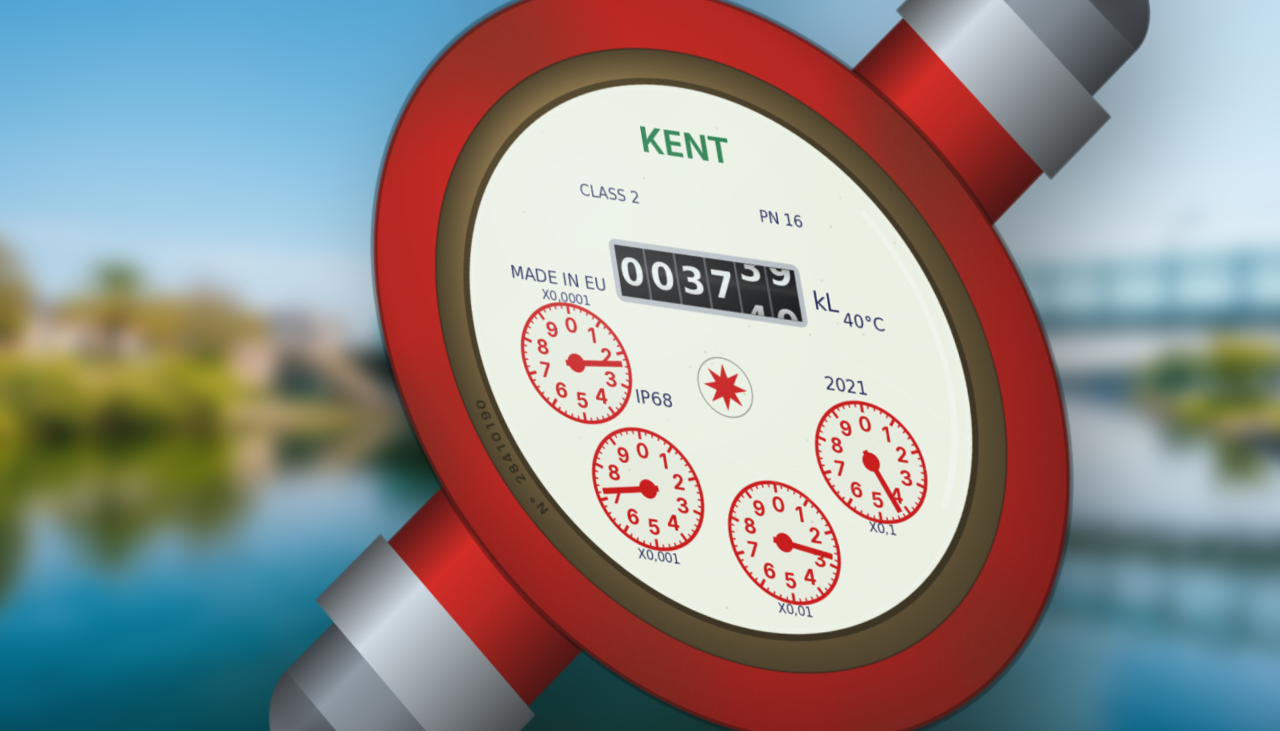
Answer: 3739.4272 kL
